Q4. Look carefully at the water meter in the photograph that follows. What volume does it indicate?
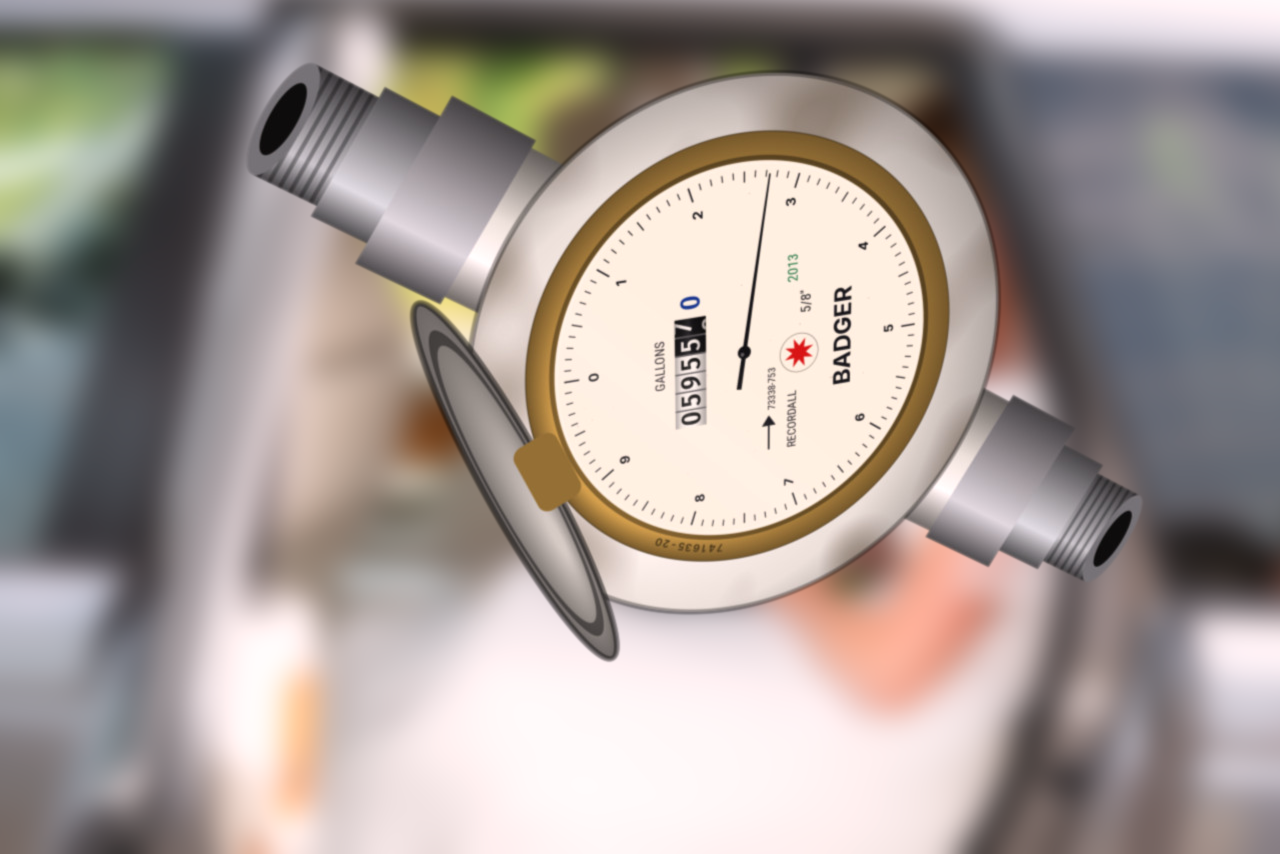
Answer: 595572.7 gal
